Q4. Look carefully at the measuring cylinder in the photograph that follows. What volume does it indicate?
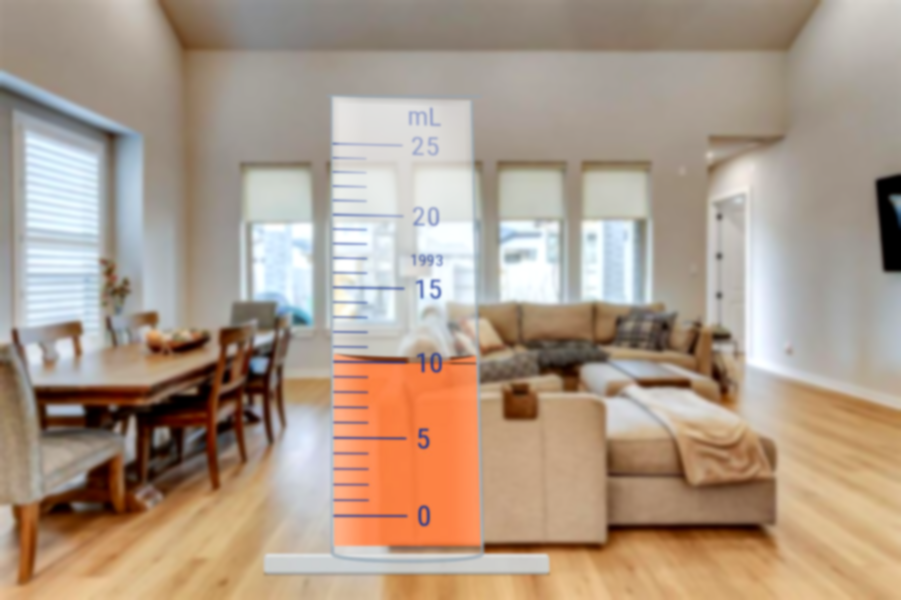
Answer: 10 mL
